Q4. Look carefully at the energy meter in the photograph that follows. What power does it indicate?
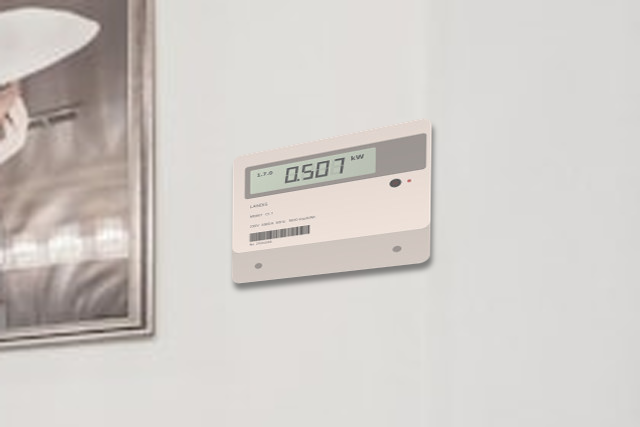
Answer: 0.507 kW
